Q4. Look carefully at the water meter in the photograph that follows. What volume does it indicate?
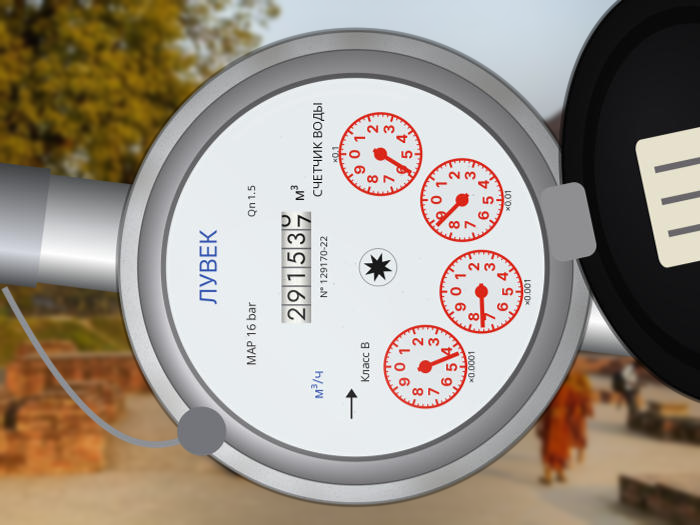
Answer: 291536.5874 m³
